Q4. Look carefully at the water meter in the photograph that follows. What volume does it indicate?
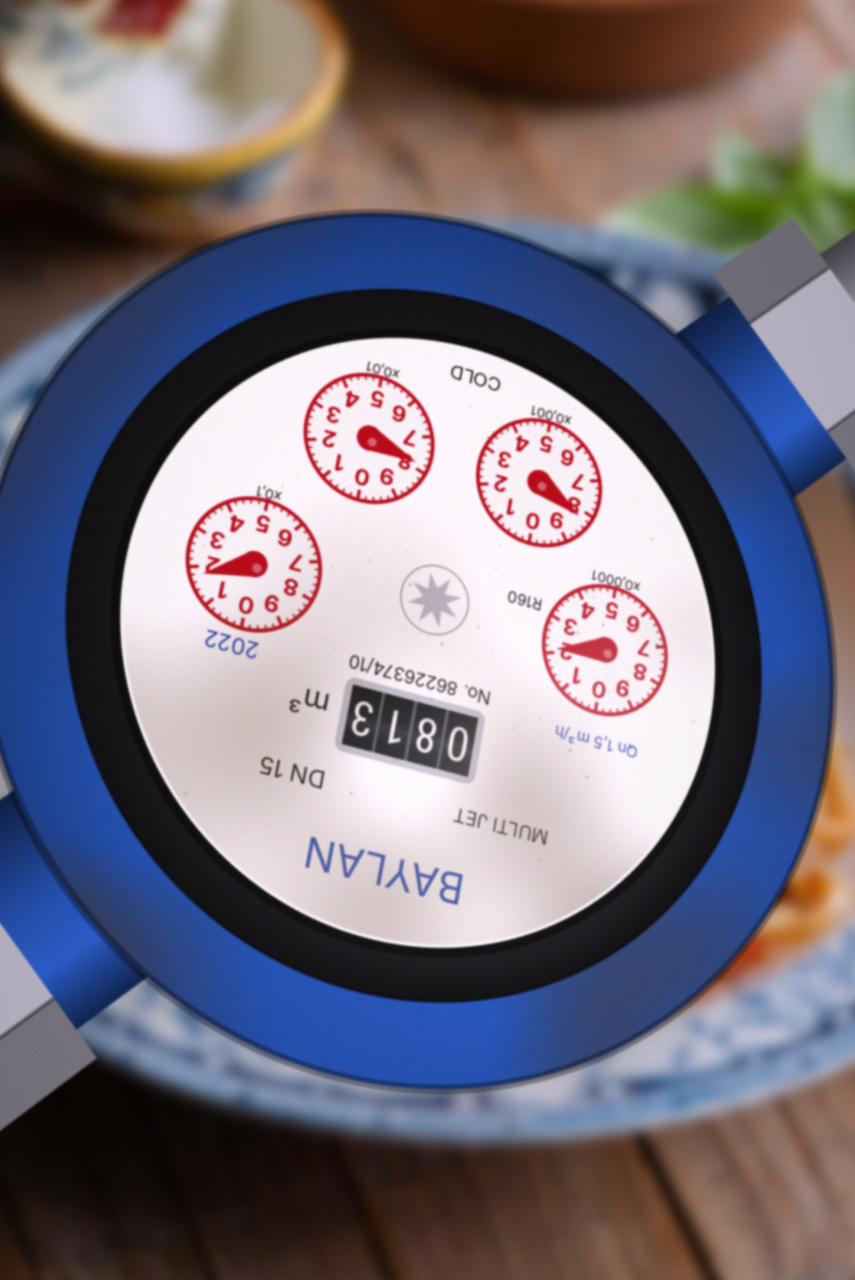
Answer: 813.1782 m³
